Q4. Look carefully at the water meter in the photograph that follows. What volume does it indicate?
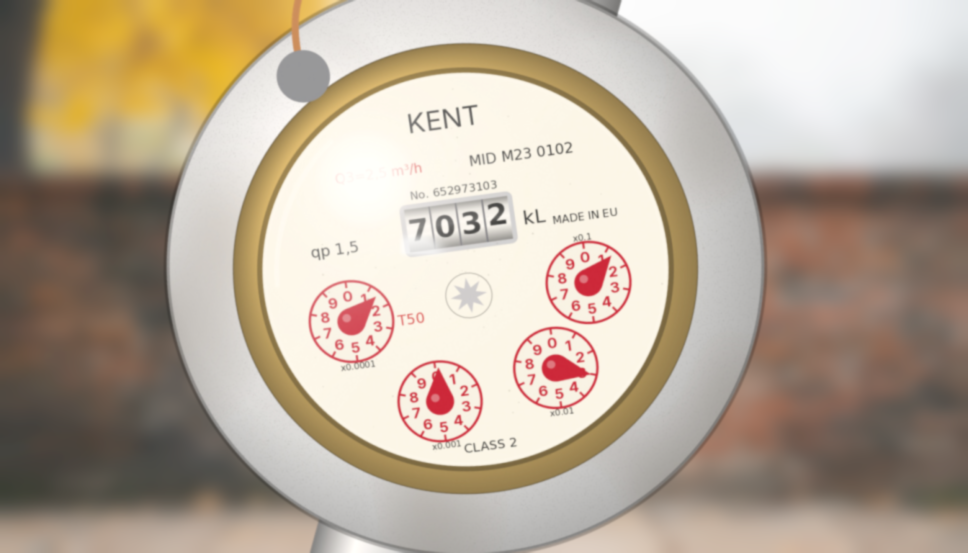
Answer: 7032.1301 kL
